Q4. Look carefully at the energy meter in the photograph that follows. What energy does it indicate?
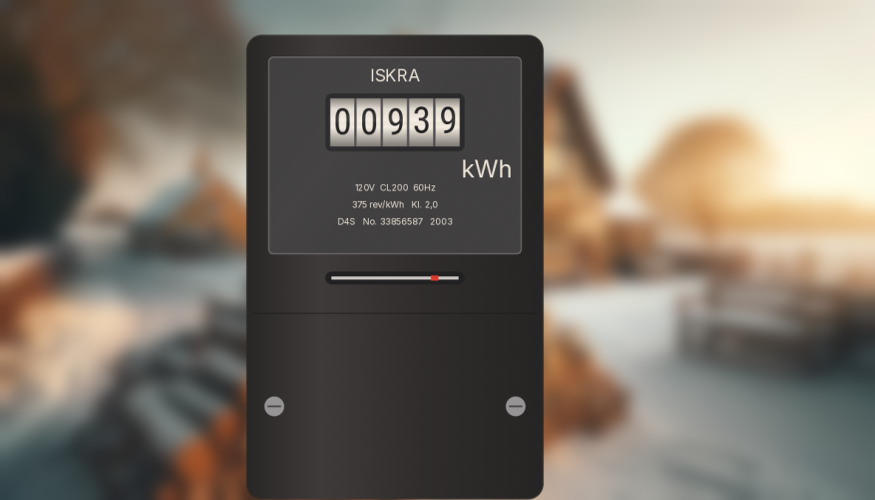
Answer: 939 kWh
